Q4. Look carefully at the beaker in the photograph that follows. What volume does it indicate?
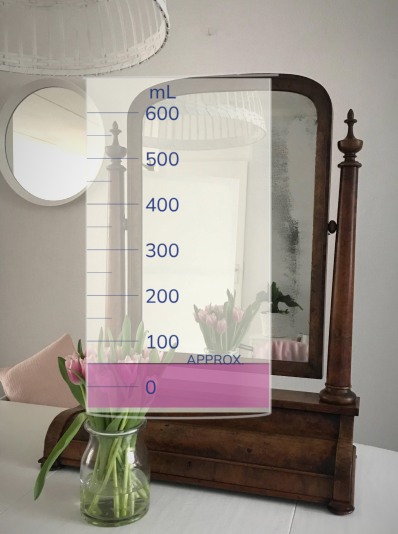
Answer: 50 mL
